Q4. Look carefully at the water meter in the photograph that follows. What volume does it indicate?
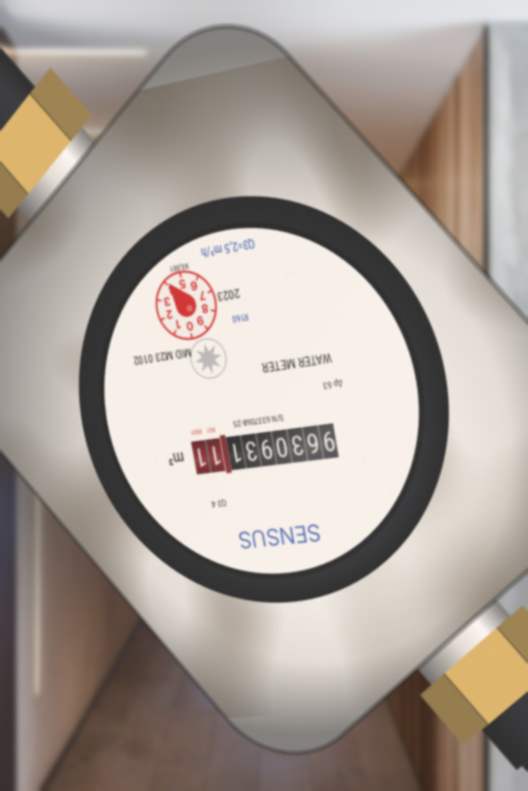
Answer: 9630931.114 m³
